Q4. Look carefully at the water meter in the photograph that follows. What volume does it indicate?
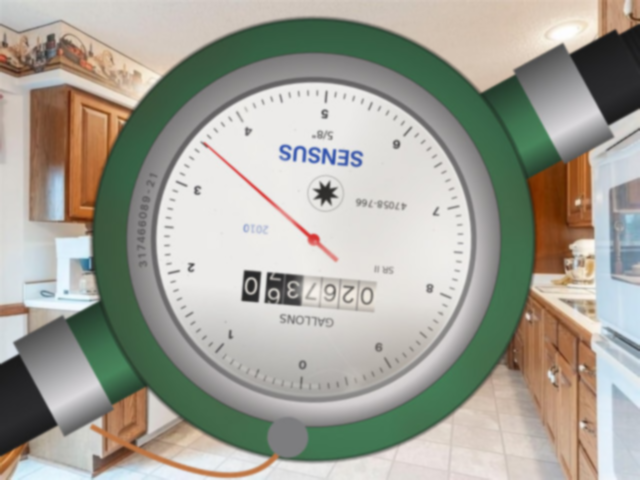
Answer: 267363.5 gal
